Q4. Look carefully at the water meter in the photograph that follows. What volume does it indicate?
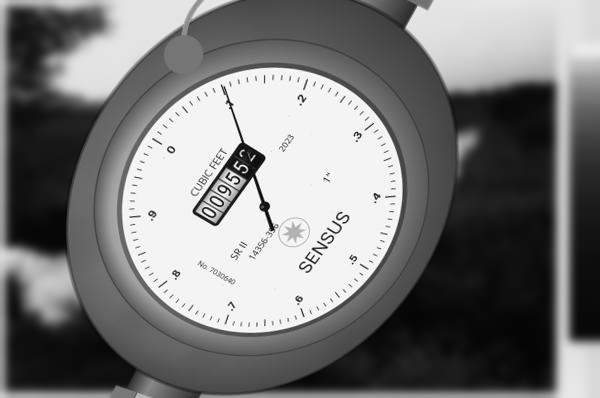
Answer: 9552.10 ft³
